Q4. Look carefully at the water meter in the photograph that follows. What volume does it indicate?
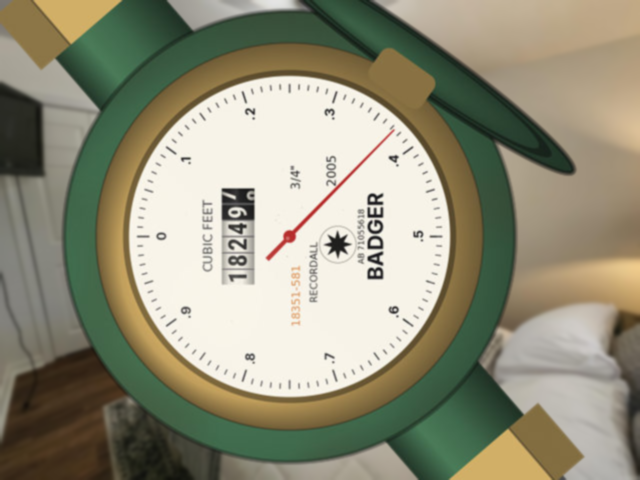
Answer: 182497.37 ft³
